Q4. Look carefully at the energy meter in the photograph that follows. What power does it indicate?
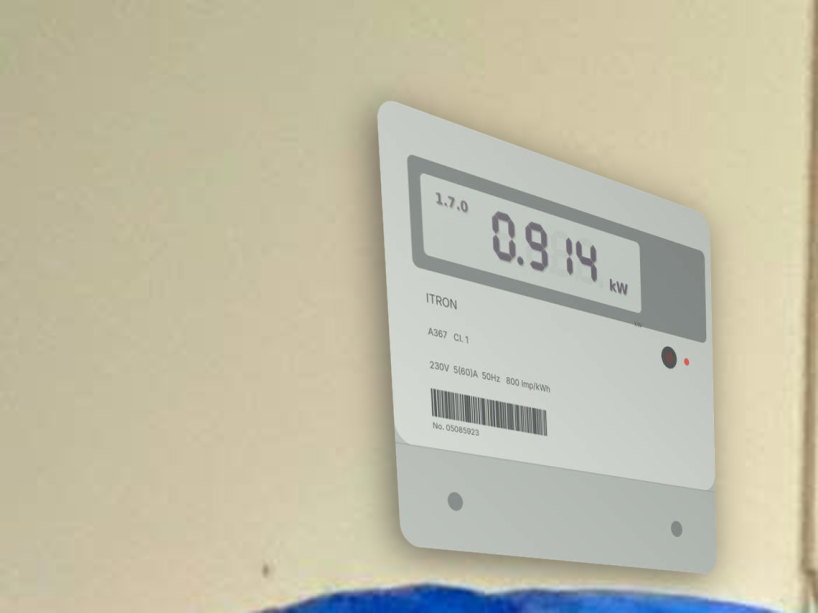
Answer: 0.914 kW
